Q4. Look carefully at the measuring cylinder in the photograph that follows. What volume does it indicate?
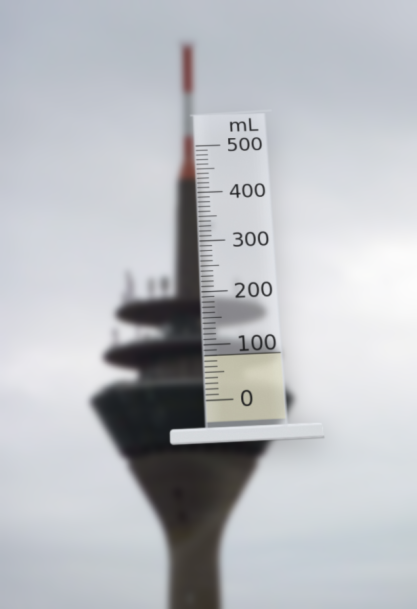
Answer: 80 mL
